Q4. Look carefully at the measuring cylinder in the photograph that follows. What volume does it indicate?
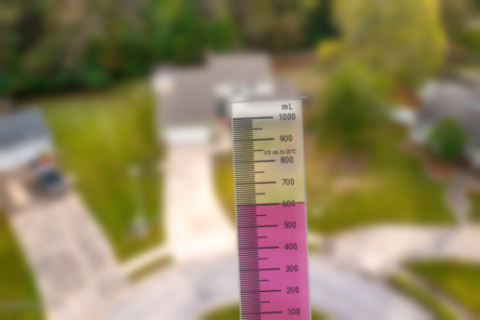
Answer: 600 mL
